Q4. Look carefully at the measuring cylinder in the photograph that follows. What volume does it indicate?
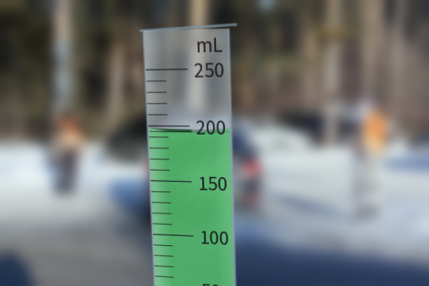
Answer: 195 mL
